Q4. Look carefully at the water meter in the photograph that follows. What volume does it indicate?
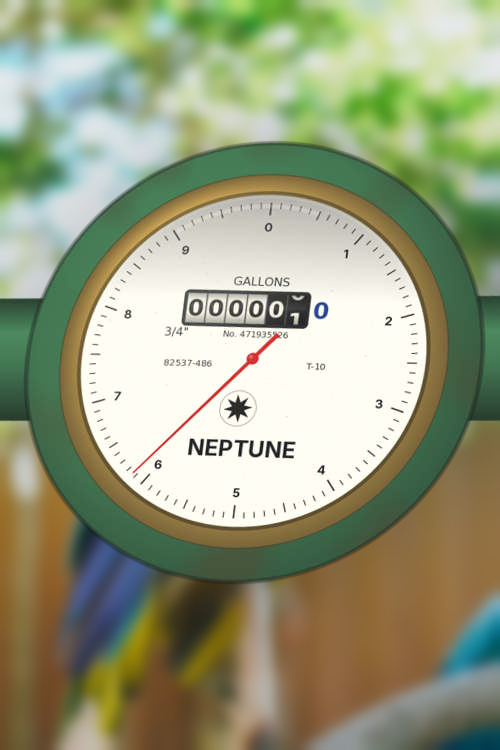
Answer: 6.1 gal
